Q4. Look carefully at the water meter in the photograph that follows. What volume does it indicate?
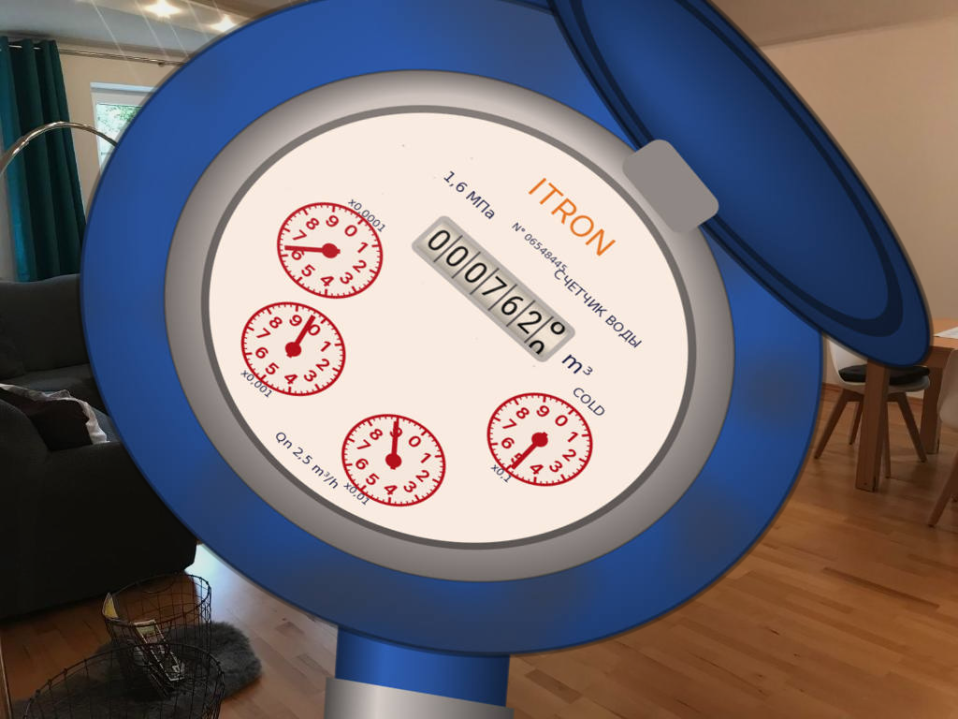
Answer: 7628.4896 m³
